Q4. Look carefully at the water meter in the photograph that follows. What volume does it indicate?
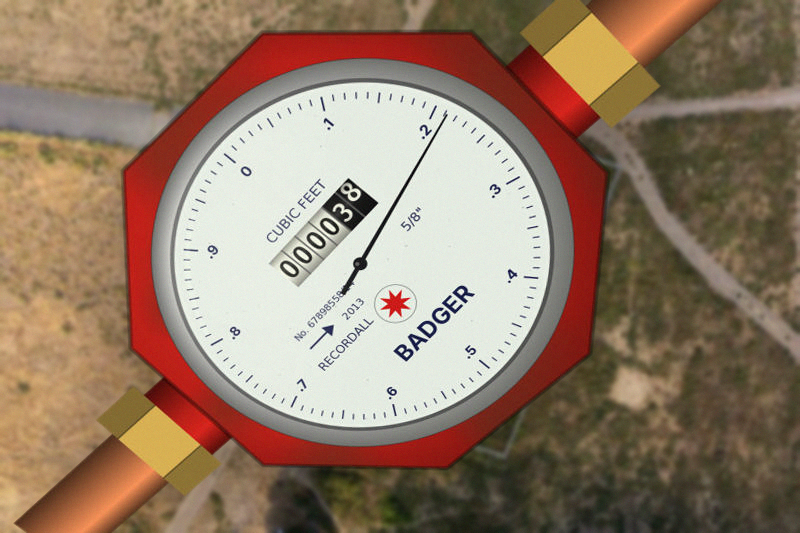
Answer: 38.21 ft³
